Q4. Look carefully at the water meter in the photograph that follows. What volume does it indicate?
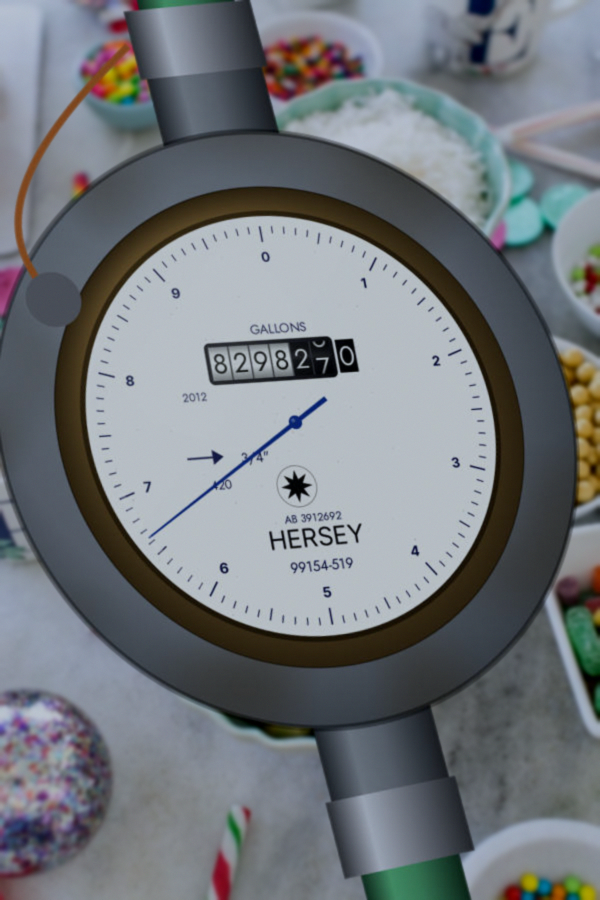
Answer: 8298266.6 gal
